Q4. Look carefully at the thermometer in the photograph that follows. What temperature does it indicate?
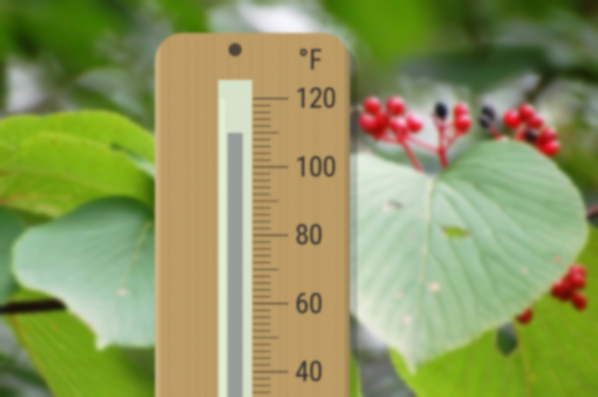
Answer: 110 °F
